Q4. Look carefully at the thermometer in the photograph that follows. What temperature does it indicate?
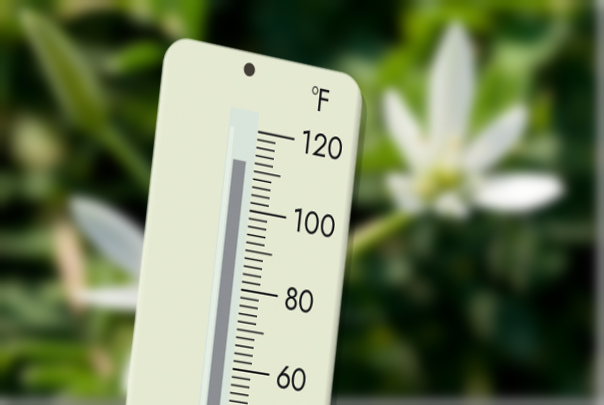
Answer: 112 °F
